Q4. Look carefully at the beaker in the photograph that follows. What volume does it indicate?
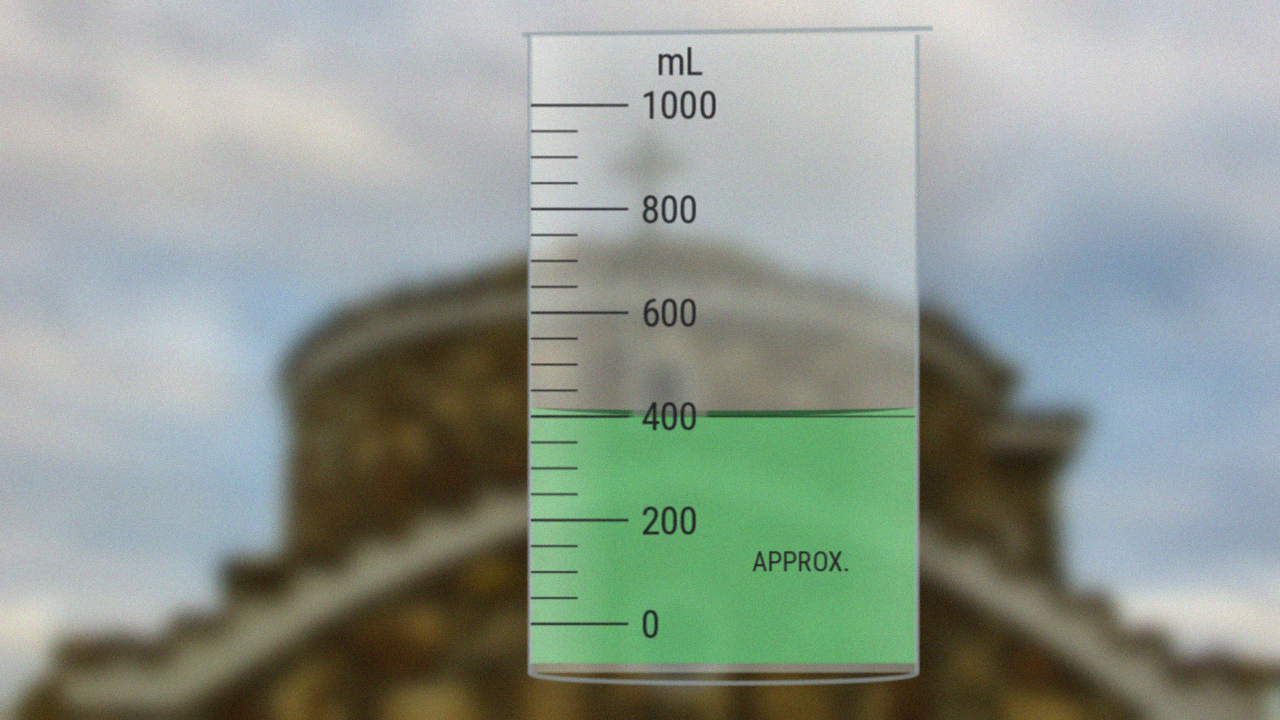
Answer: 400 mL
